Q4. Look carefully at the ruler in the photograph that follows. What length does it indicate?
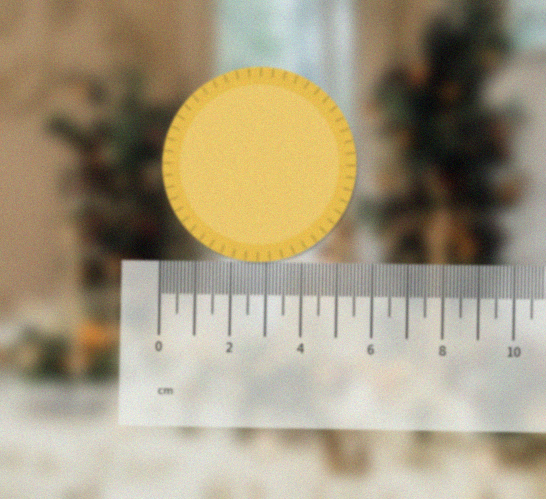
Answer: 5.5 cm
